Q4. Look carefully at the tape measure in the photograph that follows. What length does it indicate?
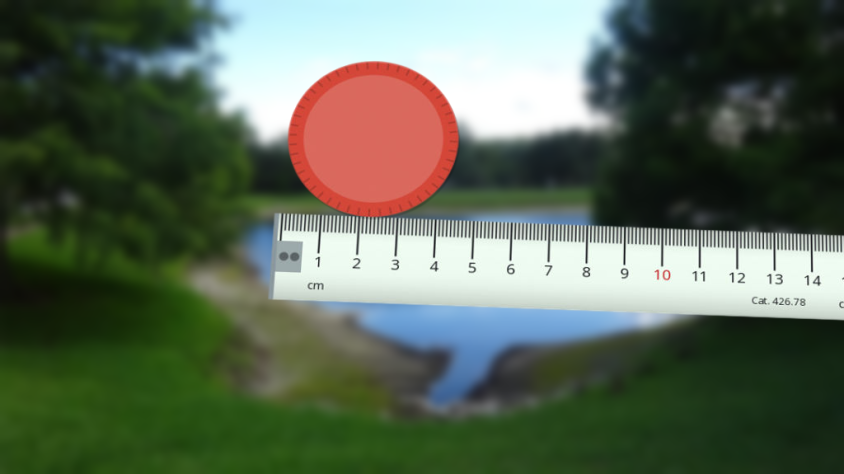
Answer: 4.5 cm
